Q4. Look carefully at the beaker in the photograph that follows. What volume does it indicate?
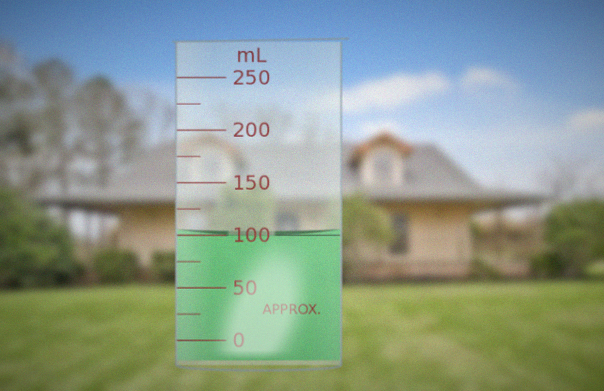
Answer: 100 mL
